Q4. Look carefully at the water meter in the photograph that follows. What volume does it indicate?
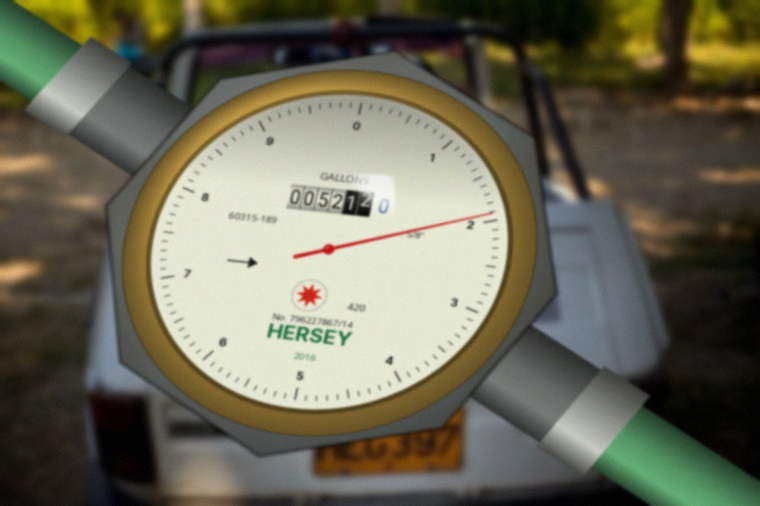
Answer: 52121.9 gal
